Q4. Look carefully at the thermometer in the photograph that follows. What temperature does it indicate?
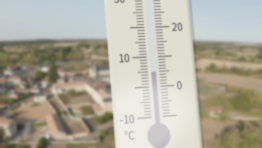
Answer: 5 °C
